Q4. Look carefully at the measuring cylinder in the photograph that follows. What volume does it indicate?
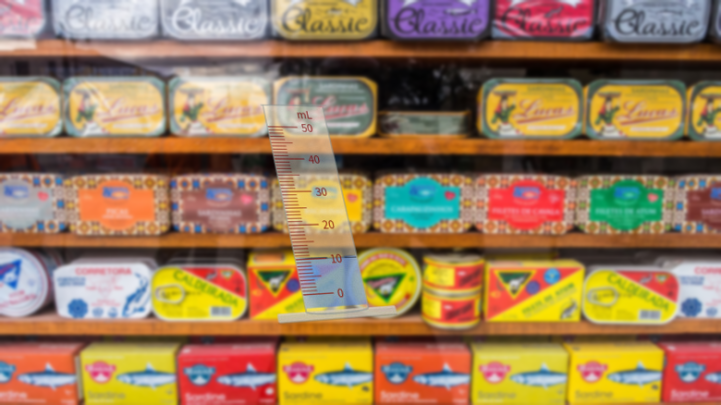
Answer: 10 mL
